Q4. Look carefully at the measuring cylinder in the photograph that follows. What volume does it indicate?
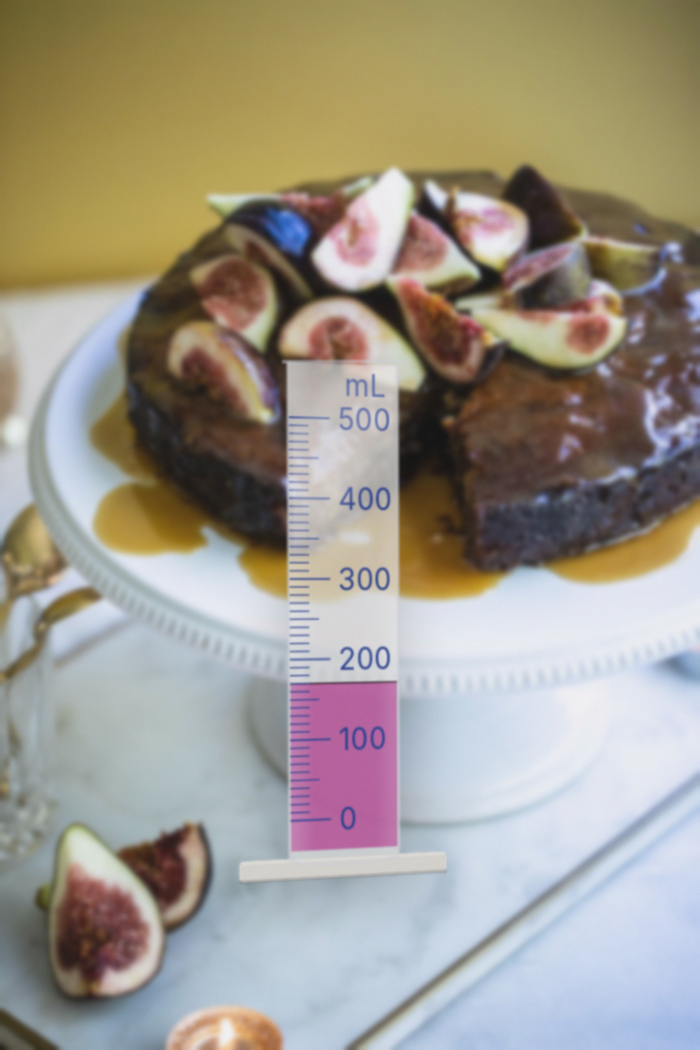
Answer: 170 mL
